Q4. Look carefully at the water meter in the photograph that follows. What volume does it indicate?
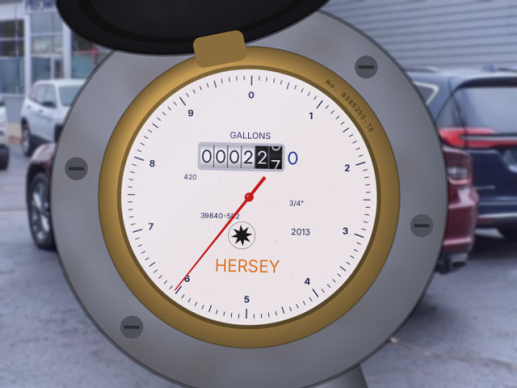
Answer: 2266.0 gal
